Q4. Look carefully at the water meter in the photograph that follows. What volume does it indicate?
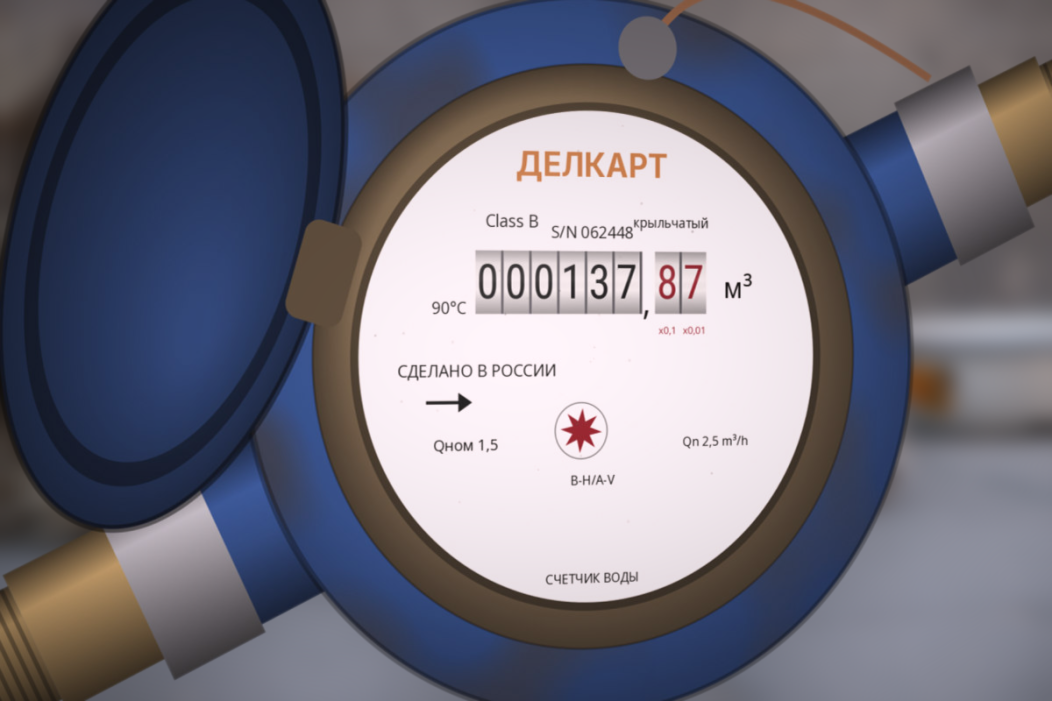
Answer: 137.87 m³
